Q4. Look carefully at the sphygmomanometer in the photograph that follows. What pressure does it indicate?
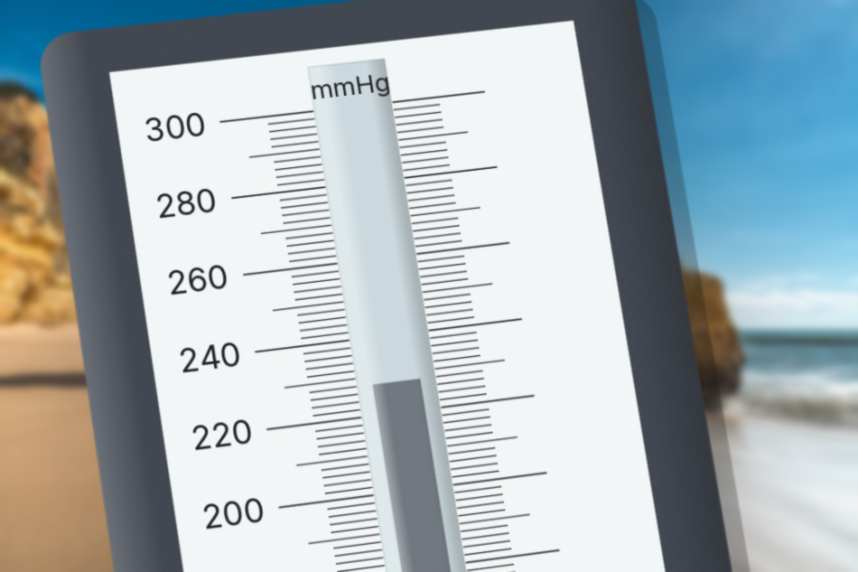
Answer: 228 mmHg
